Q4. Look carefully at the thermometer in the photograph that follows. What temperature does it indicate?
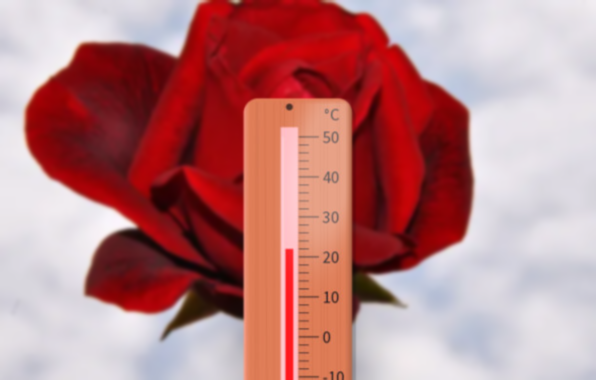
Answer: 22 °C
